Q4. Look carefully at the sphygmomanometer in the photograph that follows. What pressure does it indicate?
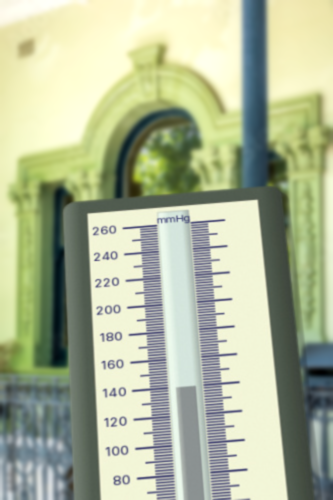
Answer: 140 mmHg
